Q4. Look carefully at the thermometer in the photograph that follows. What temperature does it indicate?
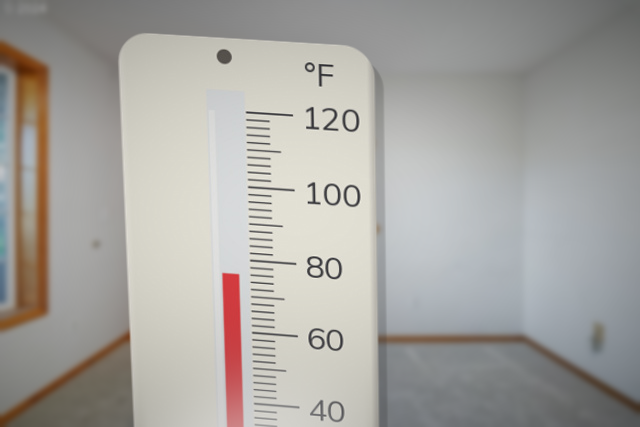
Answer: 76 °F
